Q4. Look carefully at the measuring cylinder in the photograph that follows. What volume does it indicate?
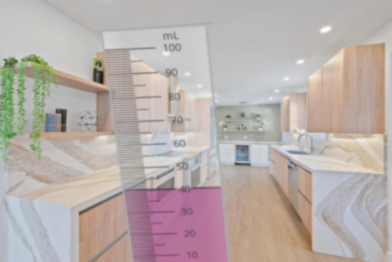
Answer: 40 mL
